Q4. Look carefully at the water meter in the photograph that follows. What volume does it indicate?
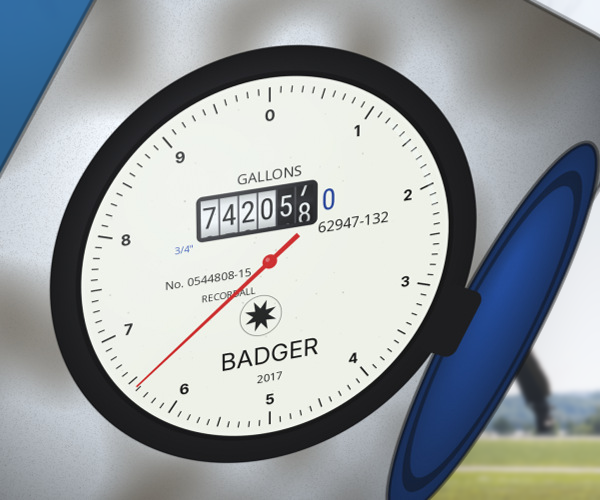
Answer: 7420576.4 gal
